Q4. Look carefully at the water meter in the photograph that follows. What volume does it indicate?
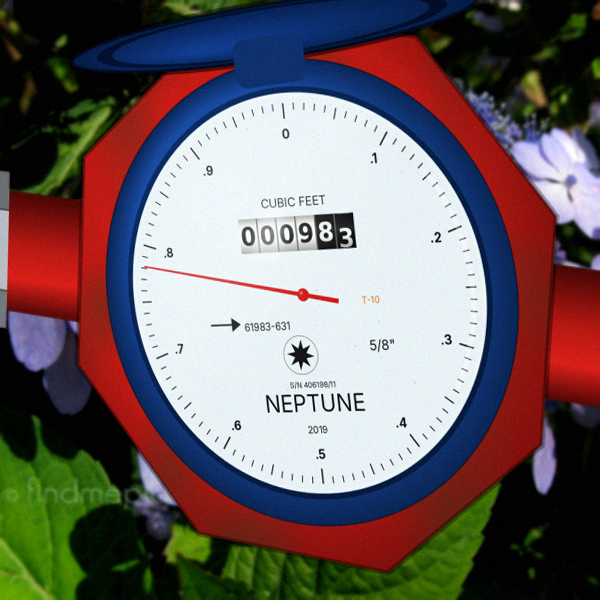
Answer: 982.78 ft³
